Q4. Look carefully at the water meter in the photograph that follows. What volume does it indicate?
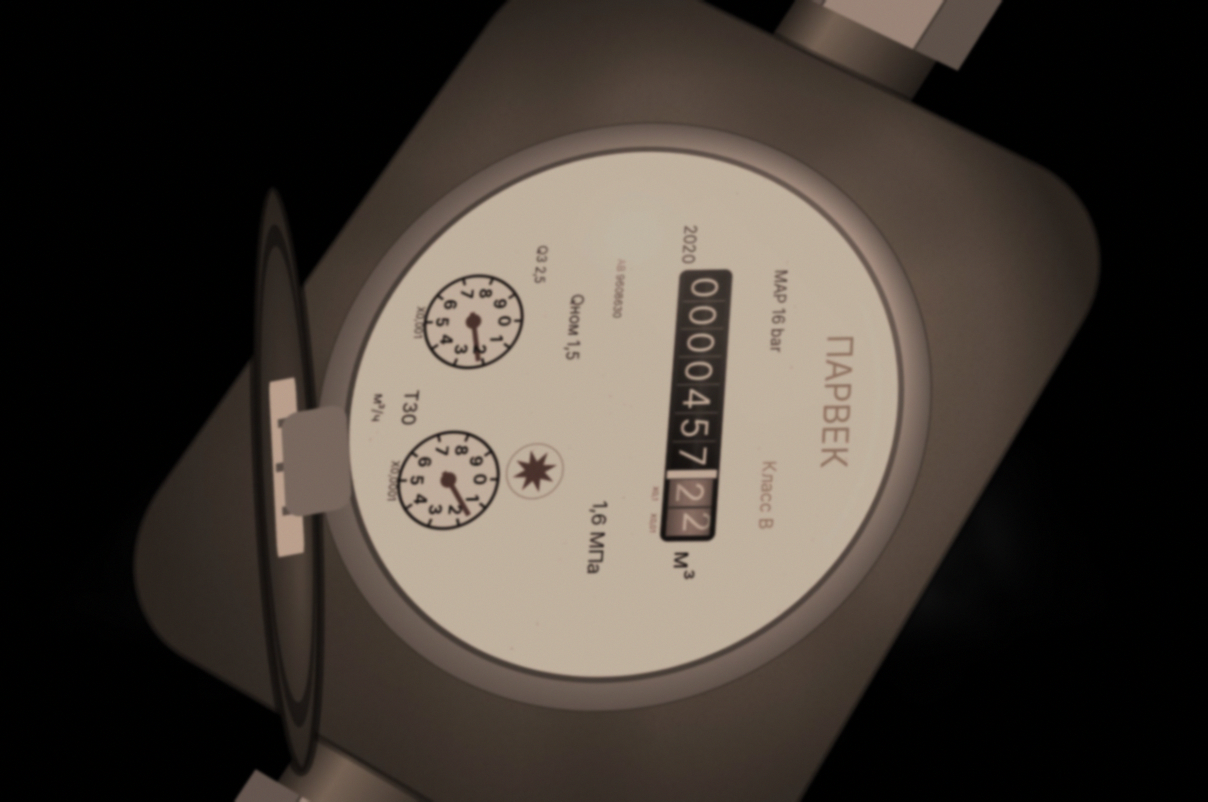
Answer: 457.2221 m³
